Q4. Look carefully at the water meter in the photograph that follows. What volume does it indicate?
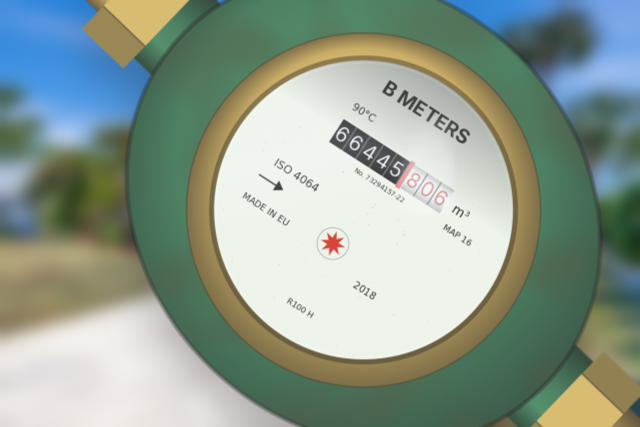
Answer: 66445.806 m³
